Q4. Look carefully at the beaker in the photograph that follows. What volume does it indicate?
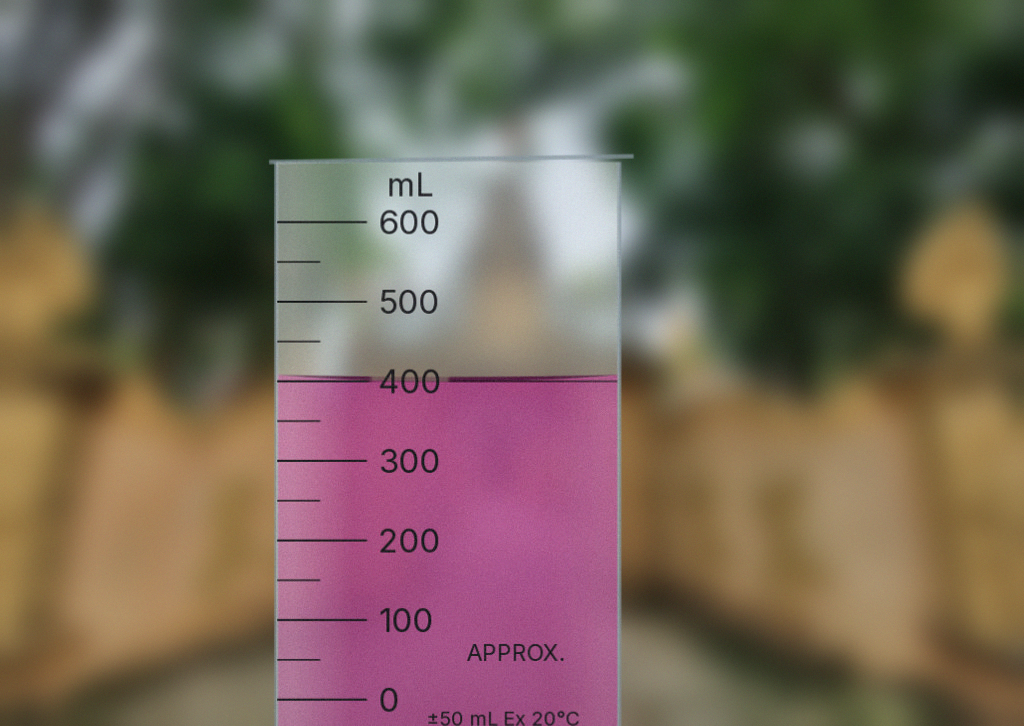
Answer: 400 mL
